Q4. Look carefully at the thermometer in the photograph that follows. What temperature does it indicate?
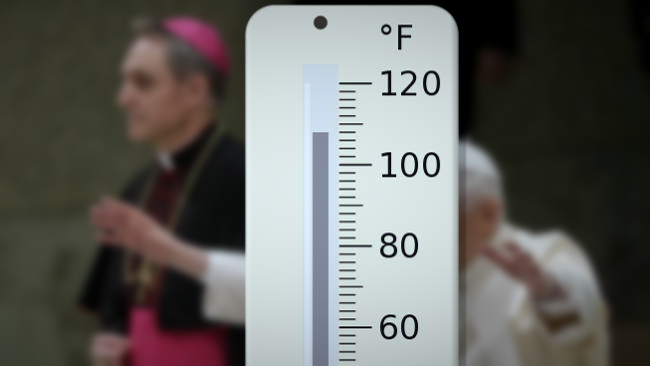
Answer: 108 °F
